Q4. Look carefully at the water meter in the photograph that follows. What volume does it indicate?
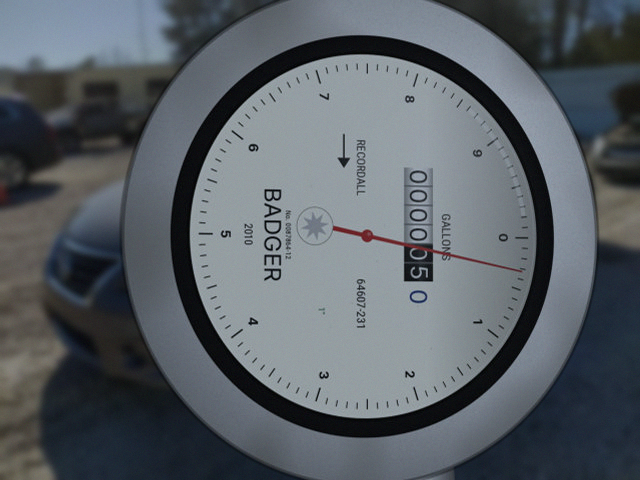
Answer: 50.3 gal
